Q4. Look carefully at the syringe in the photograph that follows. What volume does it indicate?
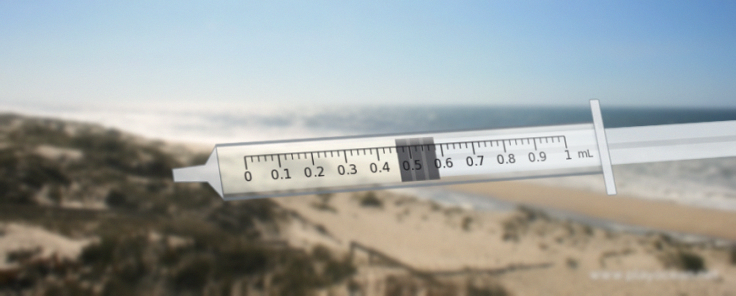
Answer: 0.46 mL
